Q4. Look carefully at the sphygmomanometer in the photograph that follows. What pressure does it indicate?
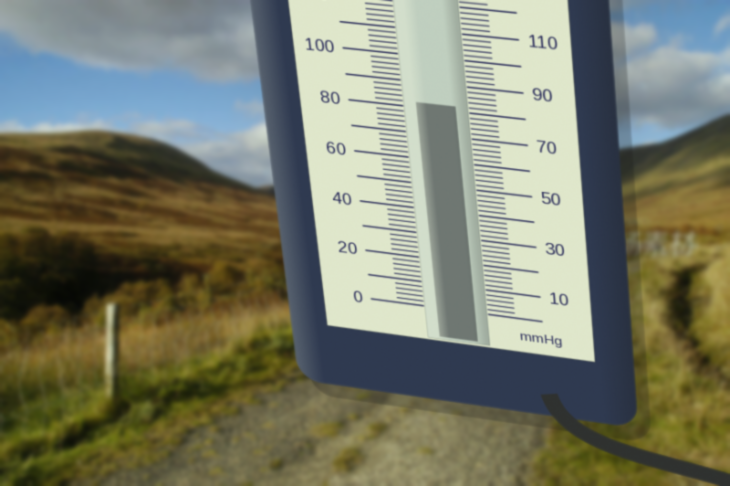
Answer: 82 mmHg
